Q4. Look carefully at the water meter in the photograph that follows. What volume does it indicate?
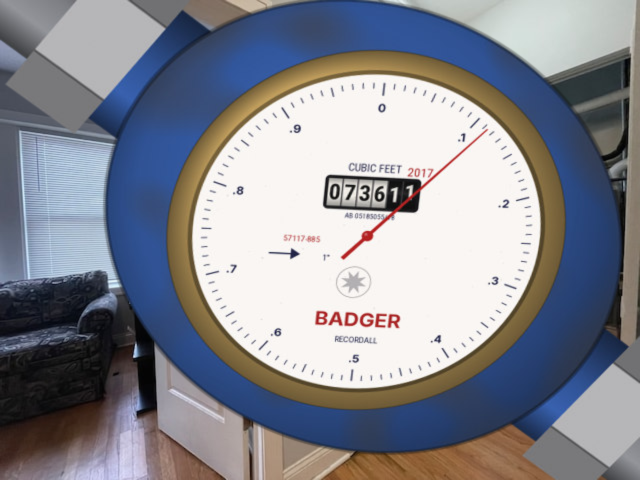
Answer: 73611.11 ft³
